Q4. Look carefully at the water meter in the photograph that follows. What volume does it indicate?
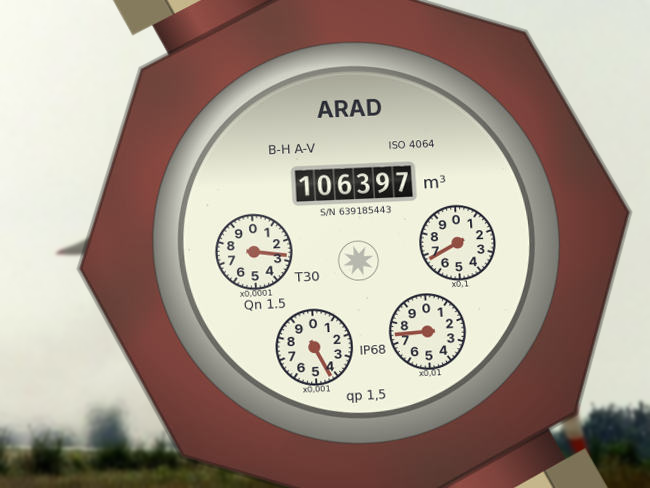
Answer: 106397.6742 m³
